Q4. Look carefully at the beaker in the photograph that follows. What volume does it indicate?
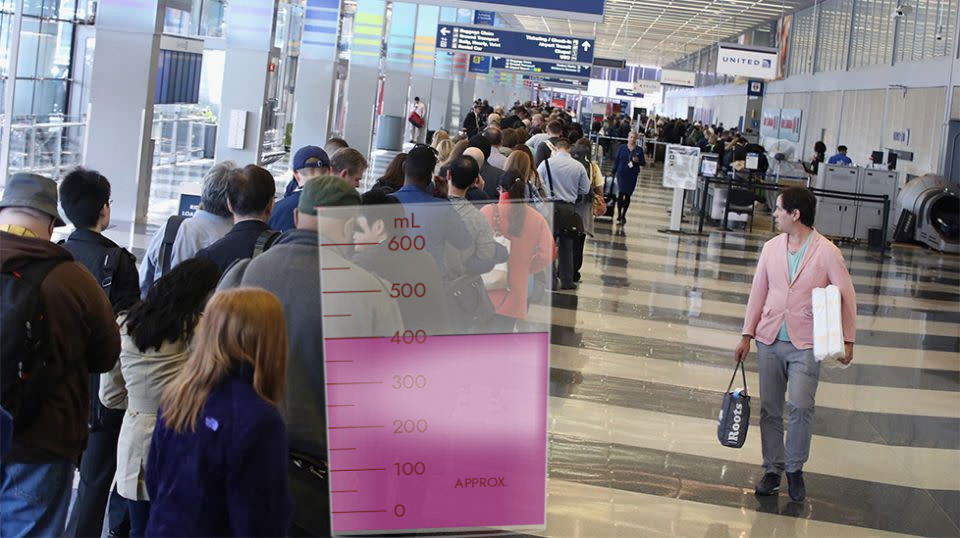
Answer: 400 mL
